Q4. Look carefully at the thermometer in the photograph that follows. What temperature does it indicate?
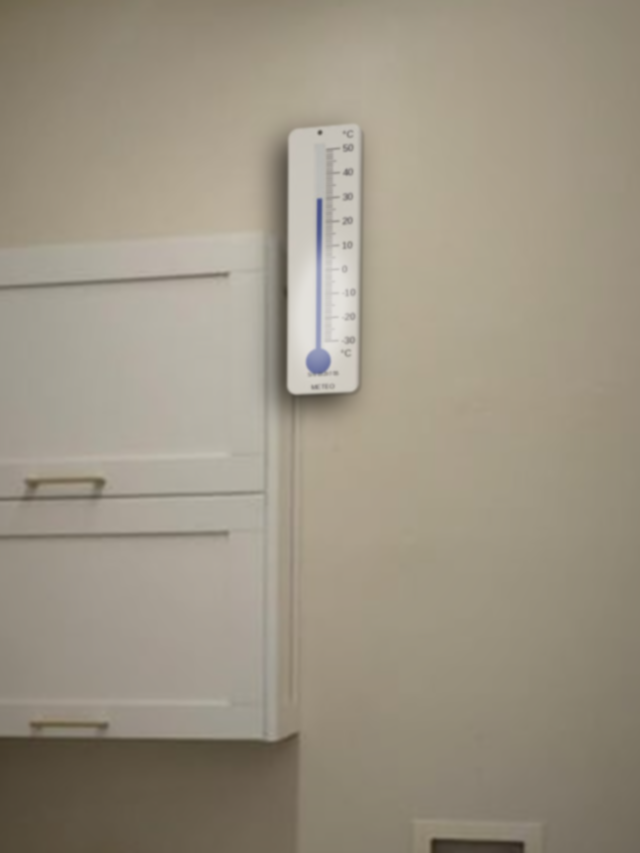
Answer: 30 °C
